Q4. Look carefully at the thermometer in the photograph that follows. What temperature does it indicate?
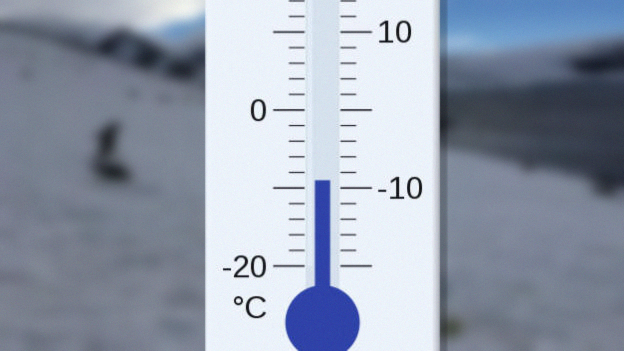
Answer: -9 °C
